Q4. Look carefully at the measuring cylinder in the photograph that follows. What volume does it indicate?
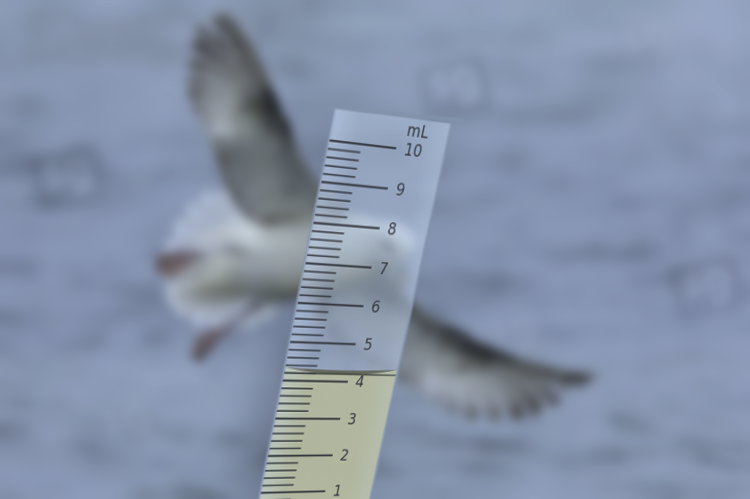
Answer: 4.2 mL
